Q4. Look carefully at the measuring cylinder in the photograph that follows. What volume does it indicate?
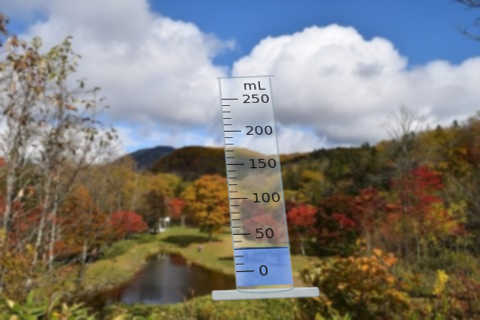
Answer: 30 mL
